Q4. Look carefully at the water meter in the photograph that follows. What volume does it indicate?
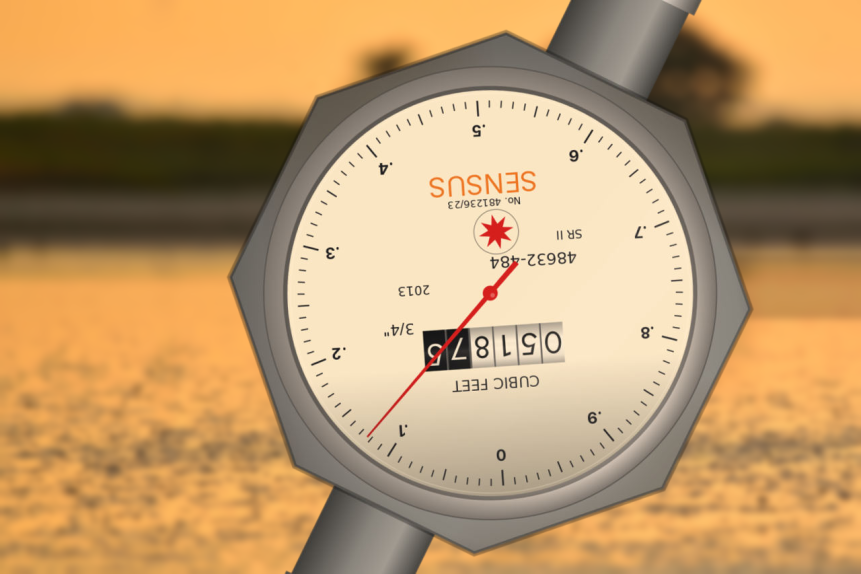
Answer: 51875.12 ft³
